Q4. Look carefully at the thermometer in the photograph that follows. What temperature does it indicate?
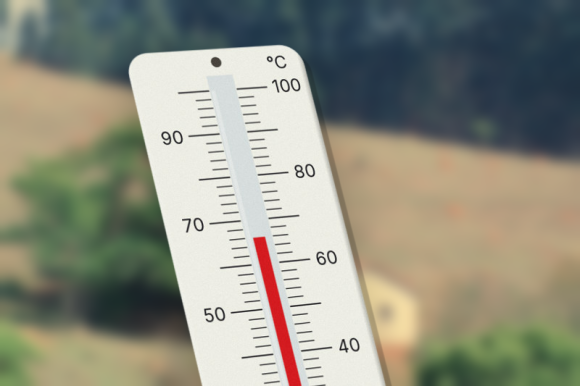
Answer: 66 °C
